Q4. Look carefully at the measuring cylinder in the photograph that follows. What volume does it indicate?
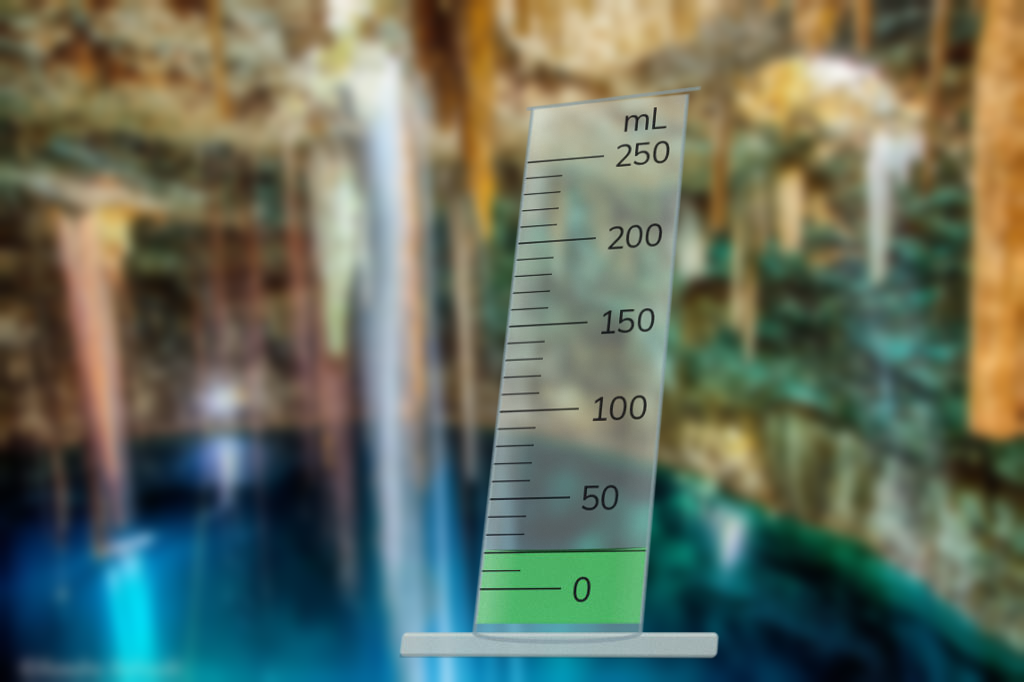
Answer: 20 mL
